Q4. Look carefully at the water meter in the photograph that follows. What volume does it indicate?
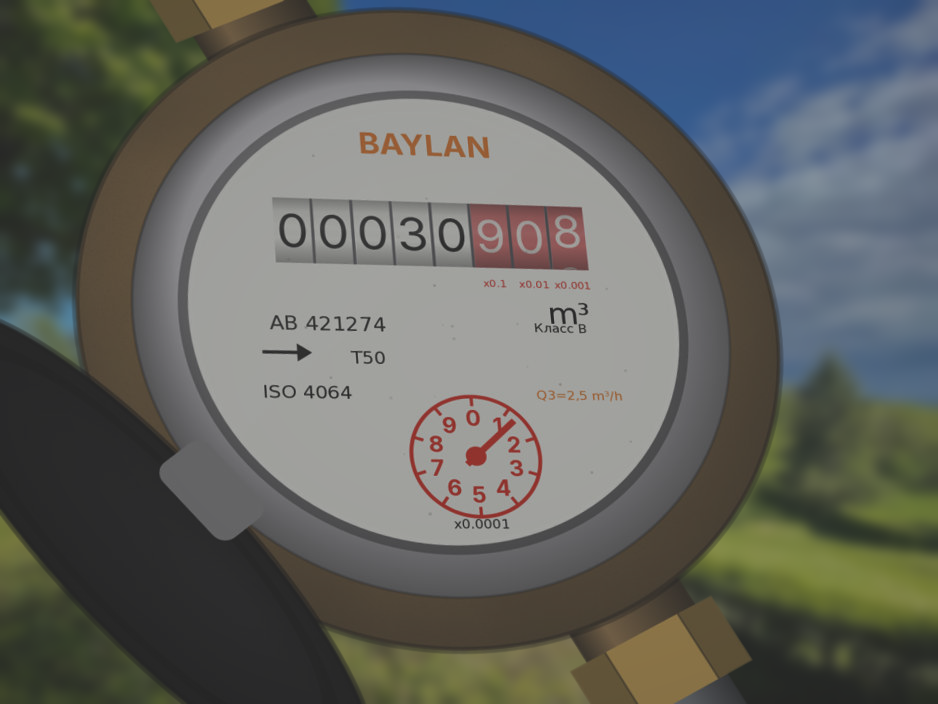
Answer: 30.9081 m³
